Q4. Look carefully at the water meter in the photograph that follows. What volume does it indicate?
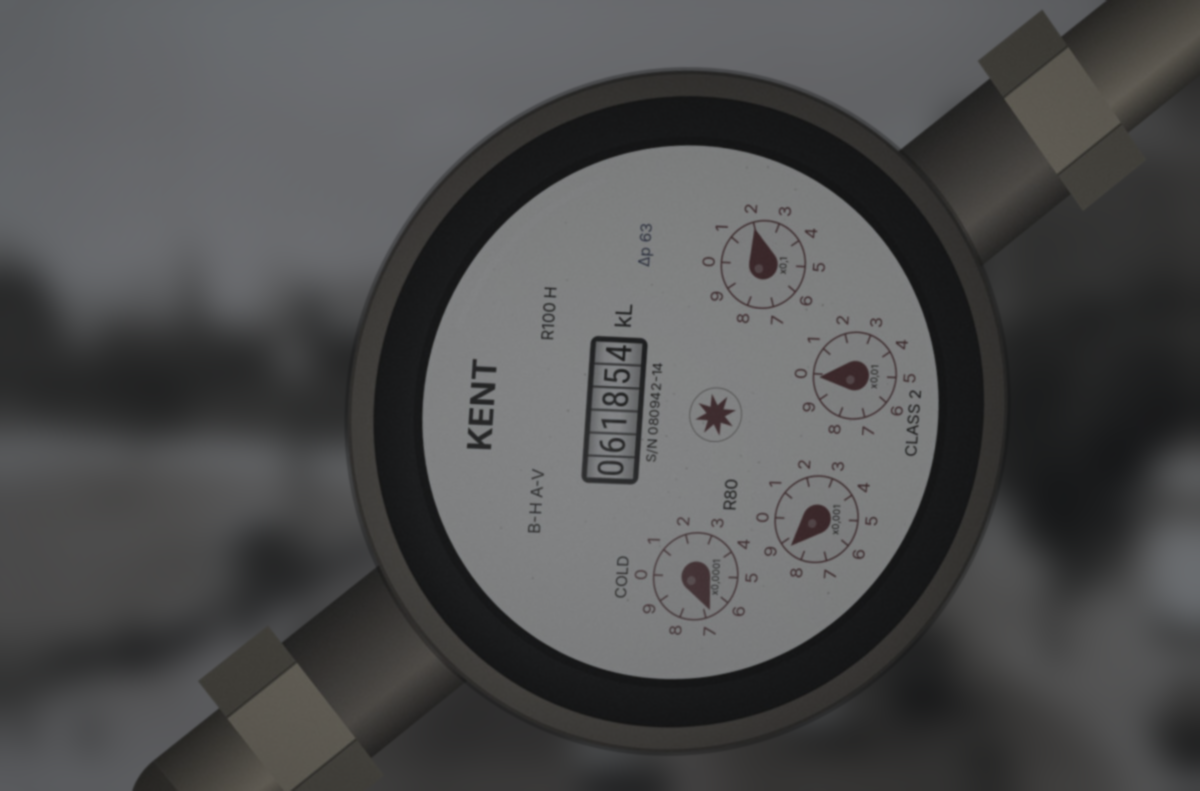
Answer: 61854.1986 kL
